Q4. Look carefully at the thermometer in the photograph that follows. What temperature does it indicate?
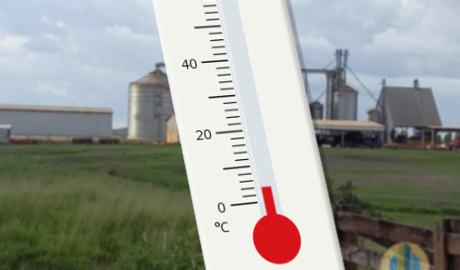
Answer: 4 °C
